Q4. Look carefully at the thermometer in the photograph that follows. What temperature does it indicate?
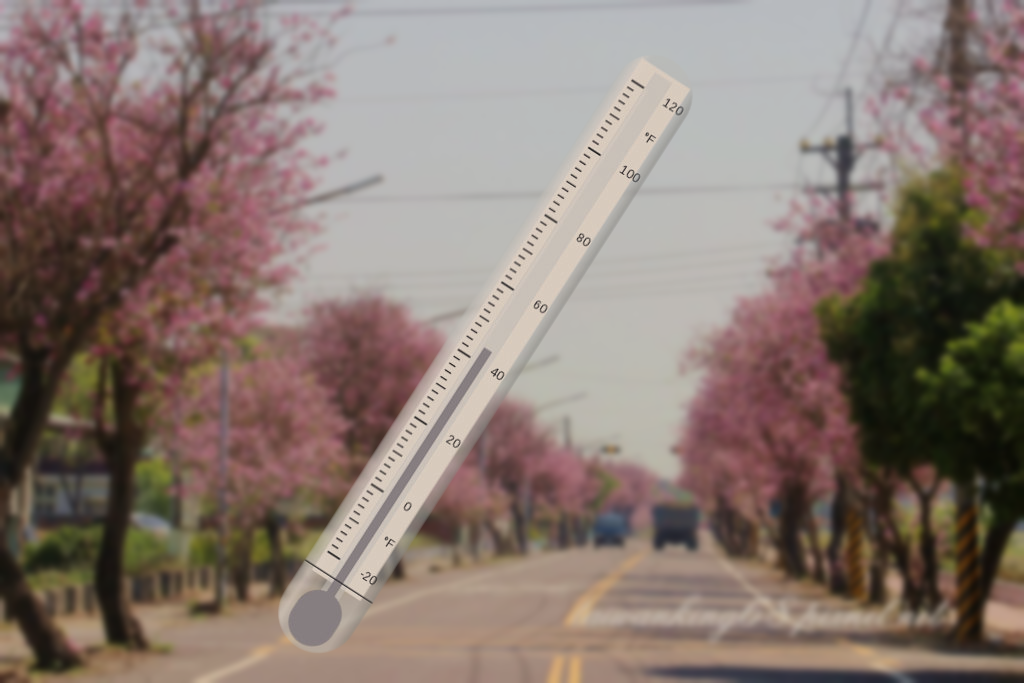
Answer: 44 °F
